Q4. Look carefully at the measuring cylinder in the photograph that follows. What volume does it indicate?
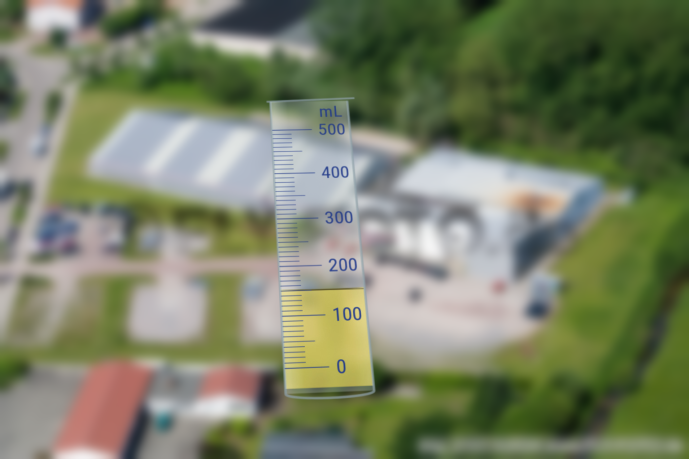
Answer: 150 mL
